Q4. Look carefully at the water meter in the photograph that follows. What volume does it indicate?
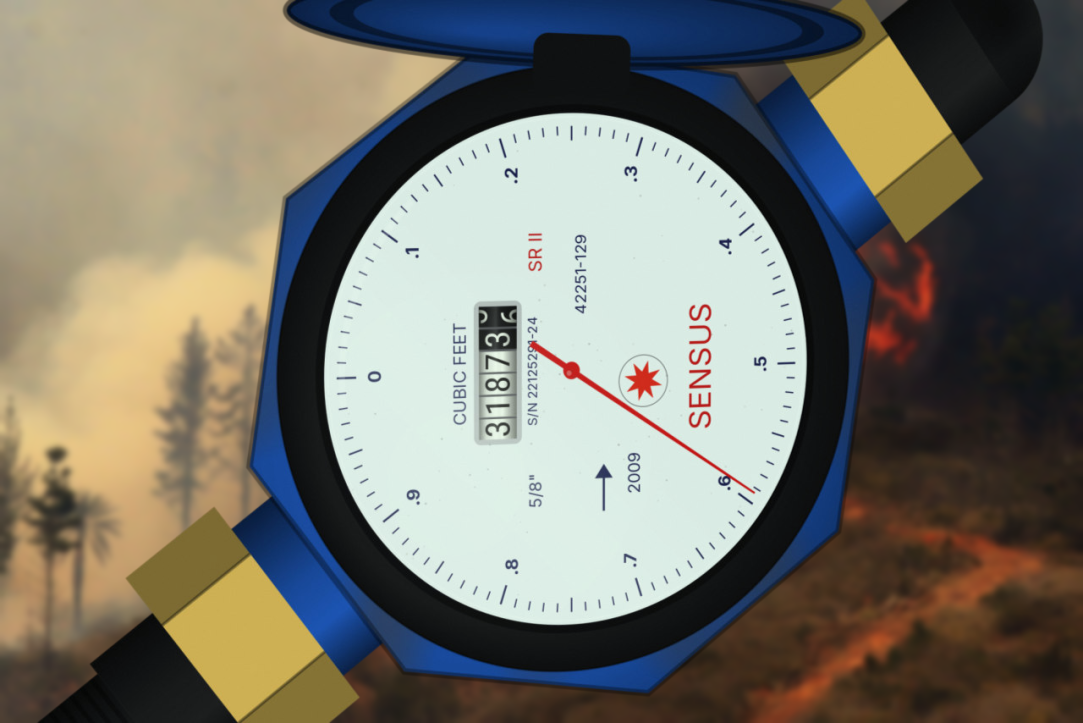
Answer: 318735.59 ft³
